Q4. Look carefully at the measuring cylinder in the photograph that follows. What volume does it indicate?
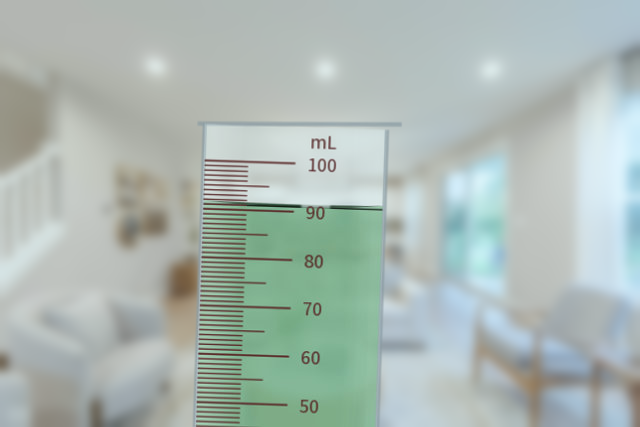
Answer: 91 mL
